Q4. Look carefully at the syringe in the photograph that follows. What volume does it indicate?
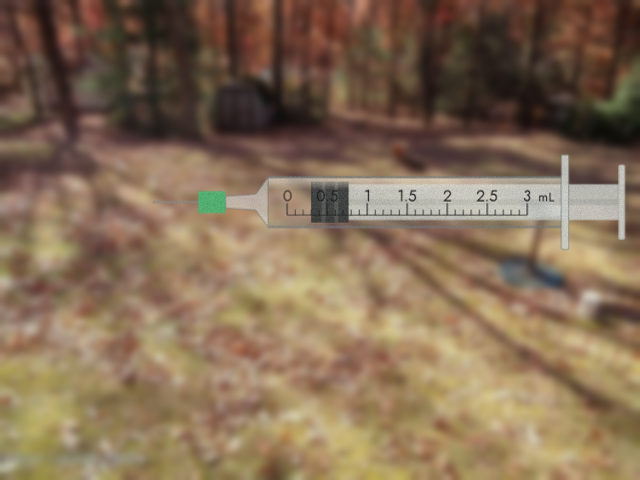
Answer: 0.3 mL
